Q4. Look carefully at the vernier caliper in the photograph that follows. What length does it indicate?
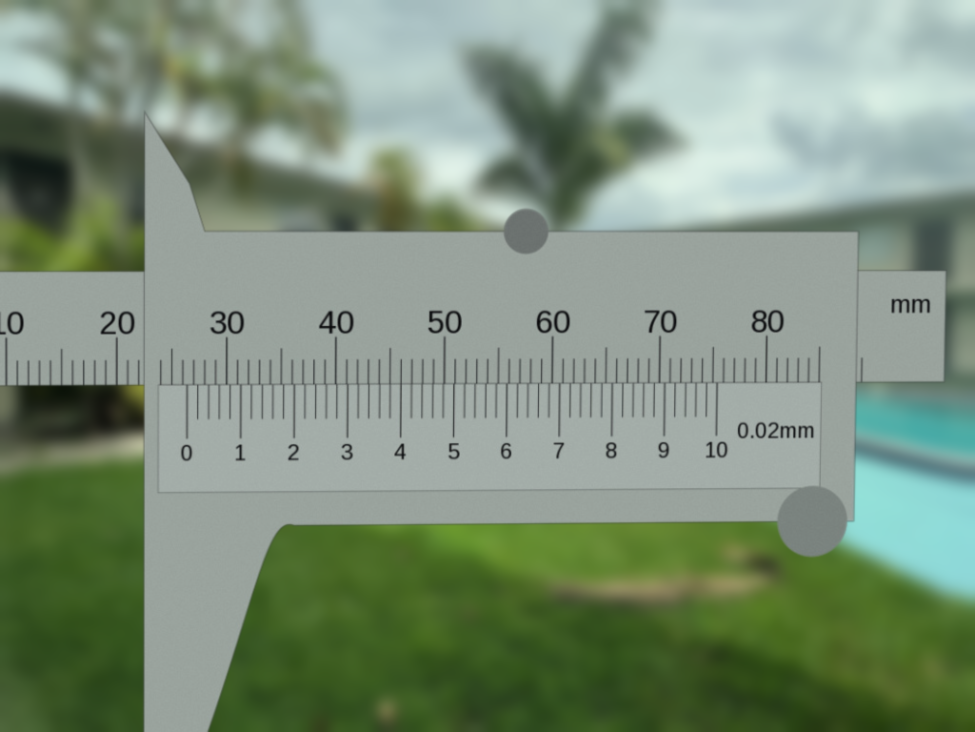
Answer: 26.4 mm
